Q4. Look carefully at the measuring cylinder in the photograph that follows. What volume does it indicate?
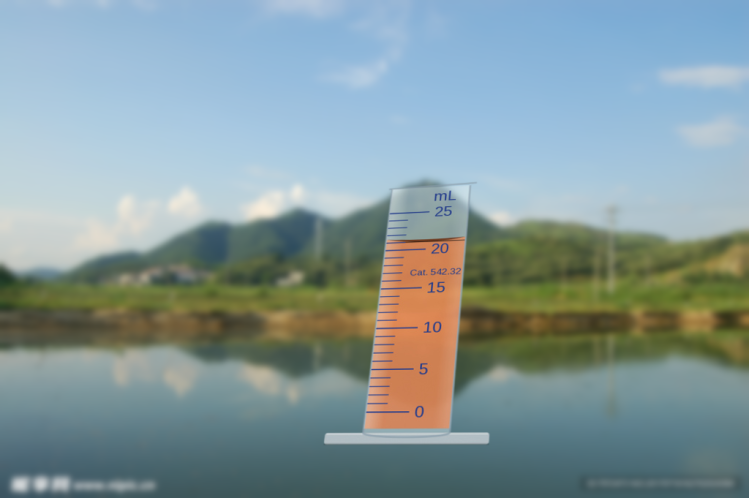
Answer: 21 mL
